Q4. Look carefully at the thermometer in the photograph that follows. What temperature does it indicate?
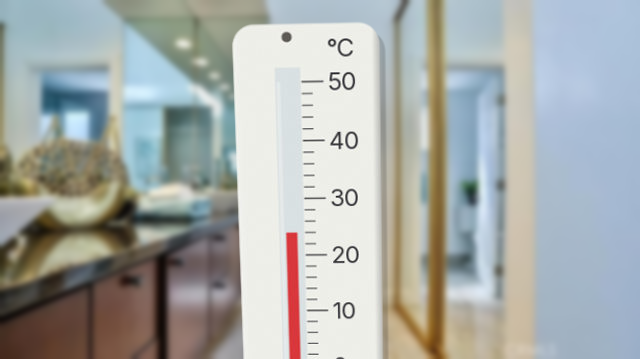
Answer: 24 °C
